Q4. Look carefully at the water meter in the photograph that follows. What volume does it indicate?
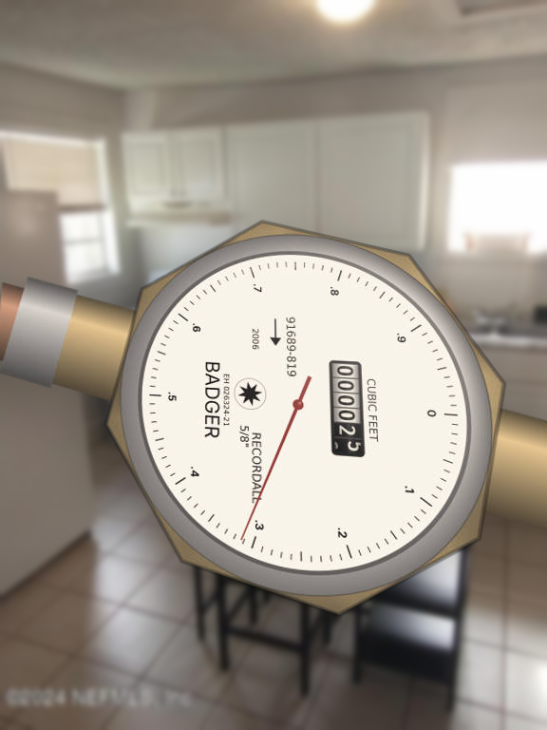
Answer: 25.31 ft³
